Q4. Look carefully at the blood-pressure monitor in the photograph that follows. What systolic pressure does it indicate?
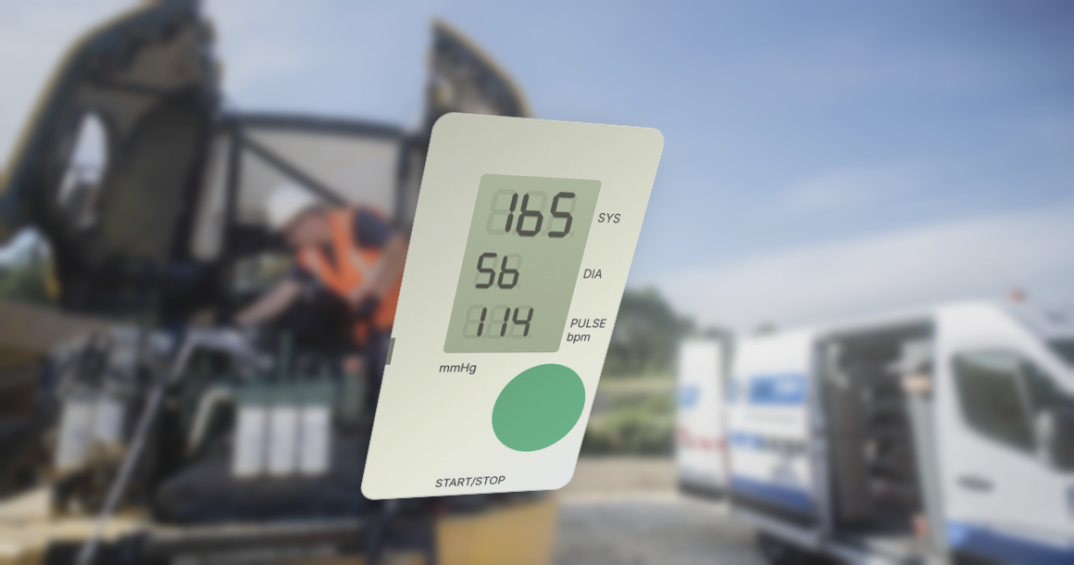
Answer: 165 mmHg
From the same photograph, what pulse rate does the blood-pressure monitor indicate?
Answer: 114 bpm
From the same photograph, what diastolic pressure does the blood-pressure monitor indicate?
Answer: 56 mmHg
